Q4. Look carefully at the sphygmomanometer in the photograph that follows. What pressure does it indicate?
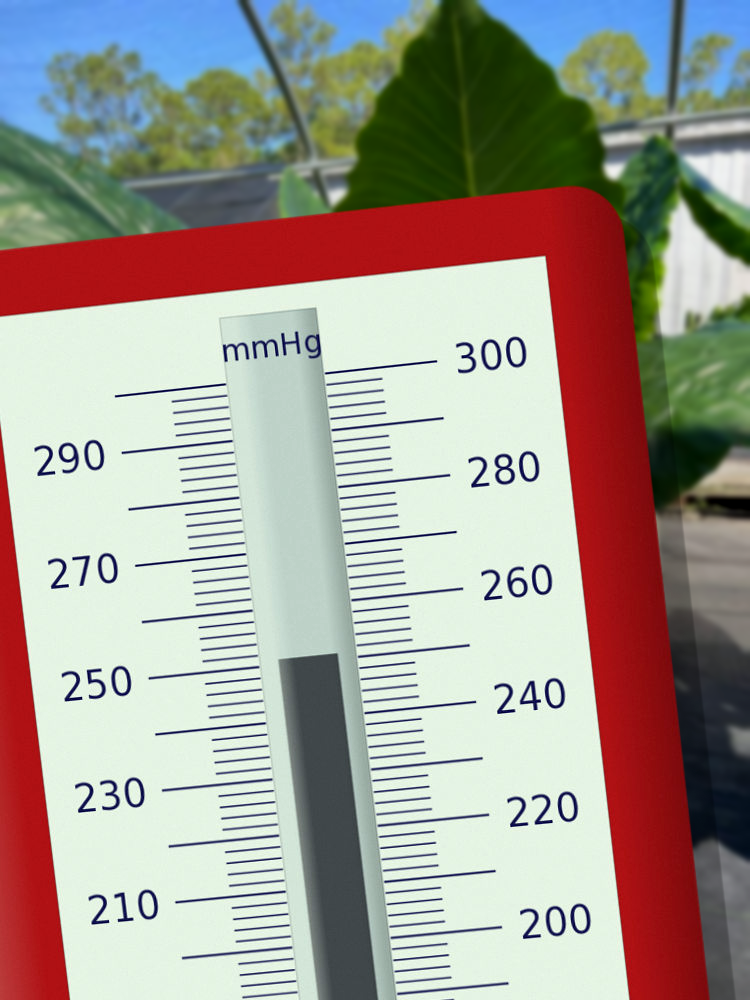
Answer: 251 mmHg
